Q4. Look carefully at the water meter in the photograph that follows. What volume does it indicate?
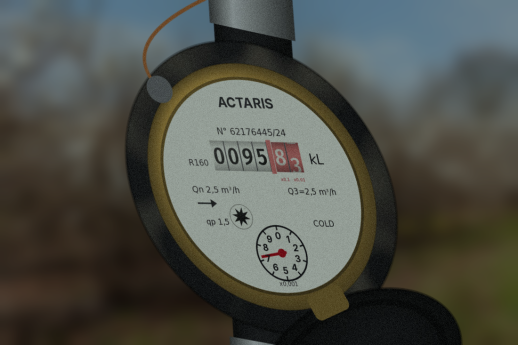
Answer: 95.827 kL
